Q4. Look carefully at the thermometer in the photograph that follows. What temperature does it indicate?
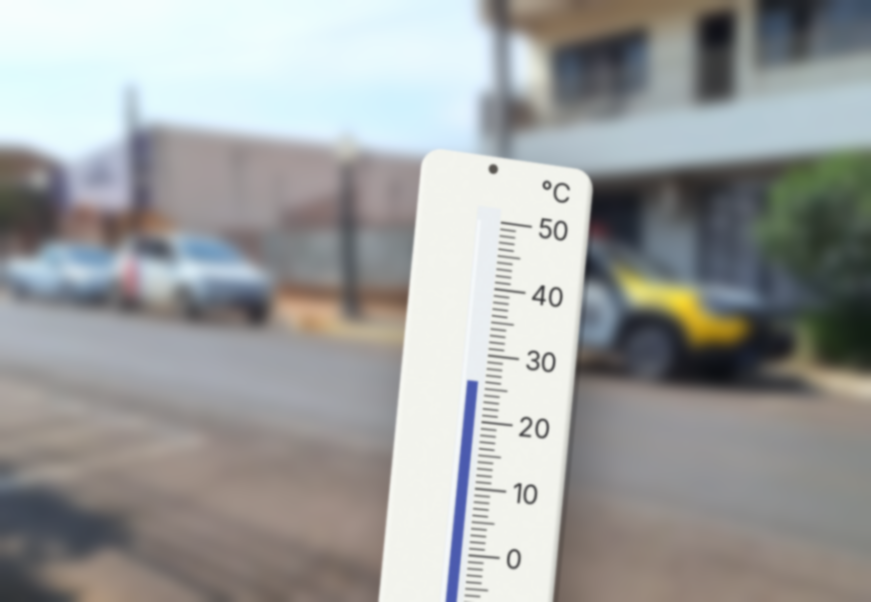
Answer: 26 °C
